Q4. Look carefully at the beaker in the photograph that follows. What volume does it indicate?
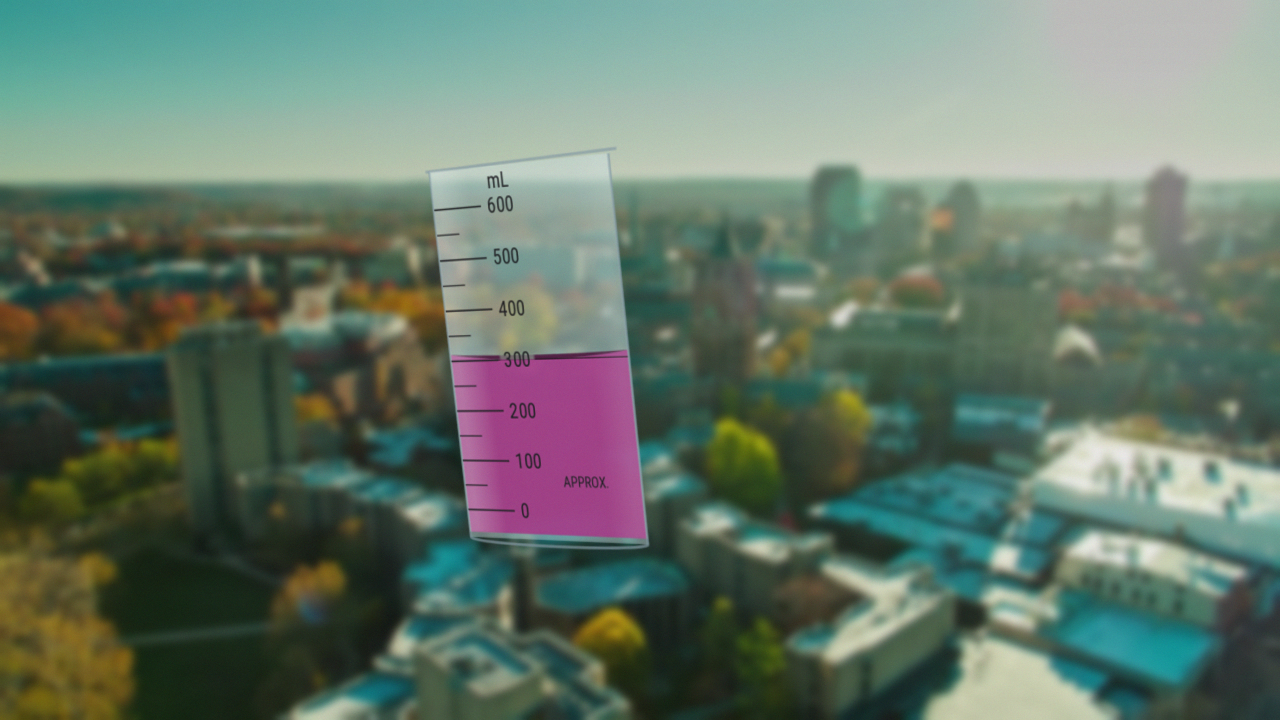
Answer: 300 mL
